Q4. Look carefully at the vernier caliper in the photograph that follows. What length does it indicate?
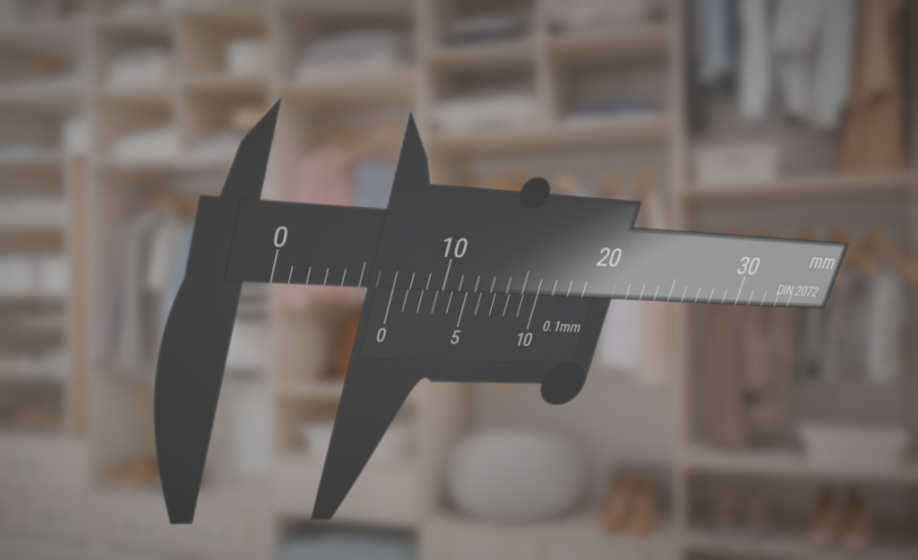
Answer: 7.0 mm
